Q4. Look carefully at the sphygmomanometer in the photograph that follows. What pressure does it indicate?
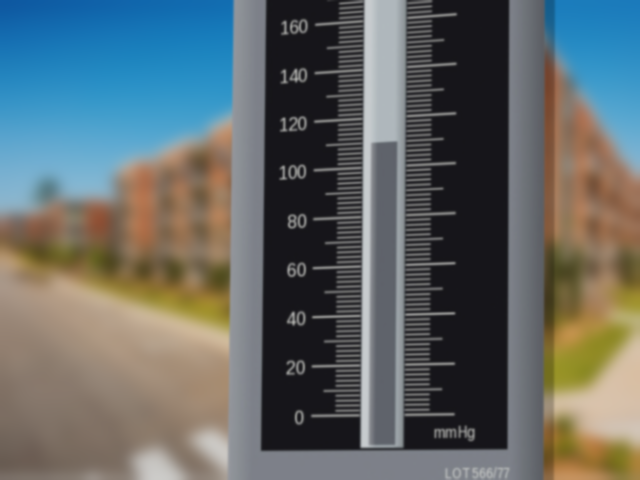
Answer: 110 mmHg
